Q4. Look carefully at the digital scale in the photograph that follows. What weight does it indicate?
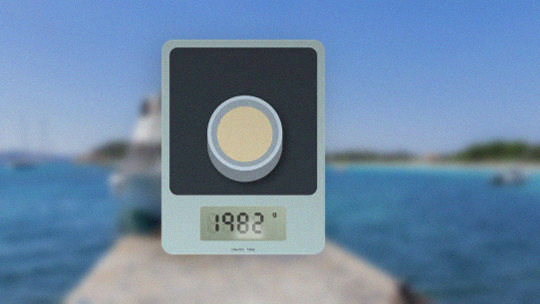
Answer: 1982 g
